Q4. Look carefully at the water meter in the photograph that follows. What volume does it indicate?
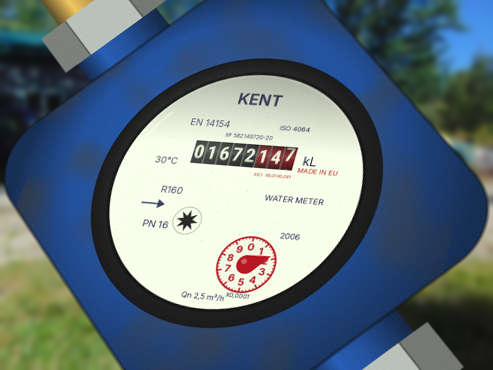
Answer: 1672.1471 kL
